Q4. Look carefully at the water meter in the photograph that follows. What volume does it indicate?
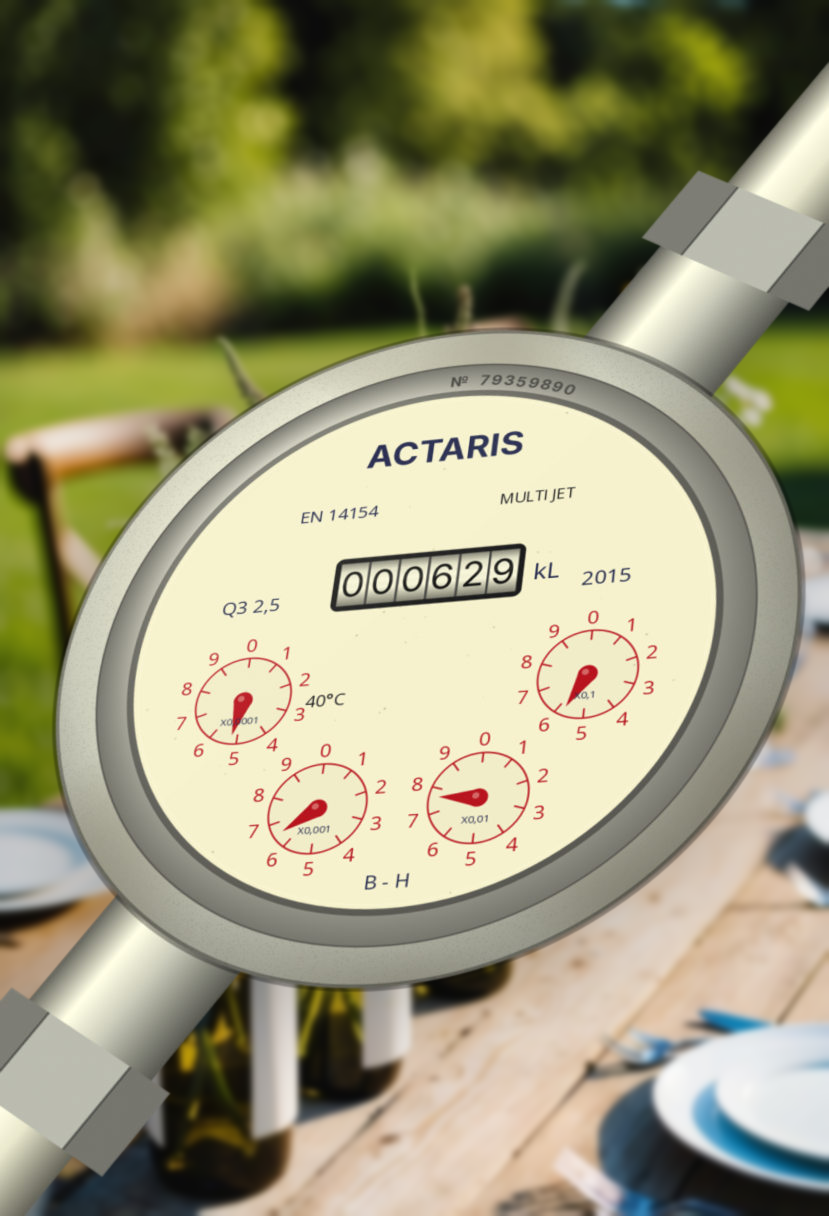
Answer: 629.5765 kL
